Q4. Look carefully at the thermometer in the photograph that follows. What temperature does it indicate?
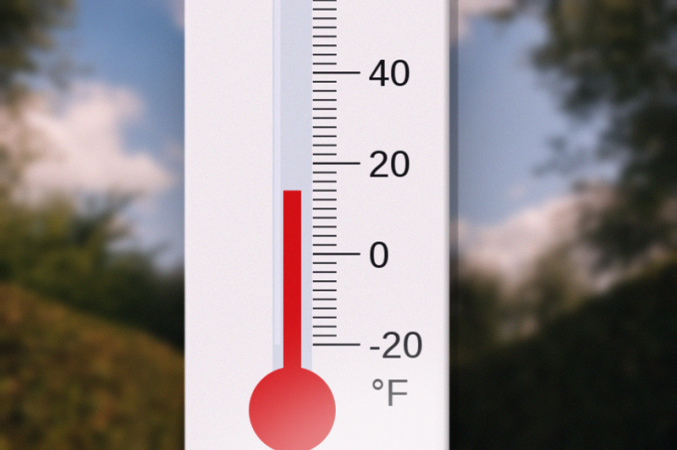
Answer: 14 °F
